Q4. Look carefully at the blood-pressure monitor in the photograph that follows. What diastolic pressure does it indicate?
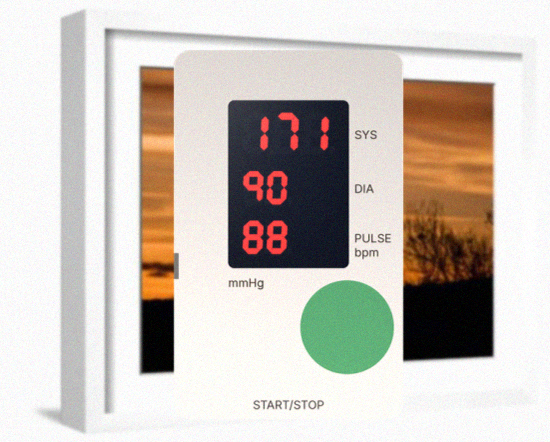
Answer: 90 mmHg
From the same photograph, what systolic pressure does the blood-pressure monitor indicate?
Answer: 171 mmHg
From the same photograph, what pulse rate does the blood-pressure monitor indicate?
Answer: 88 bpm
